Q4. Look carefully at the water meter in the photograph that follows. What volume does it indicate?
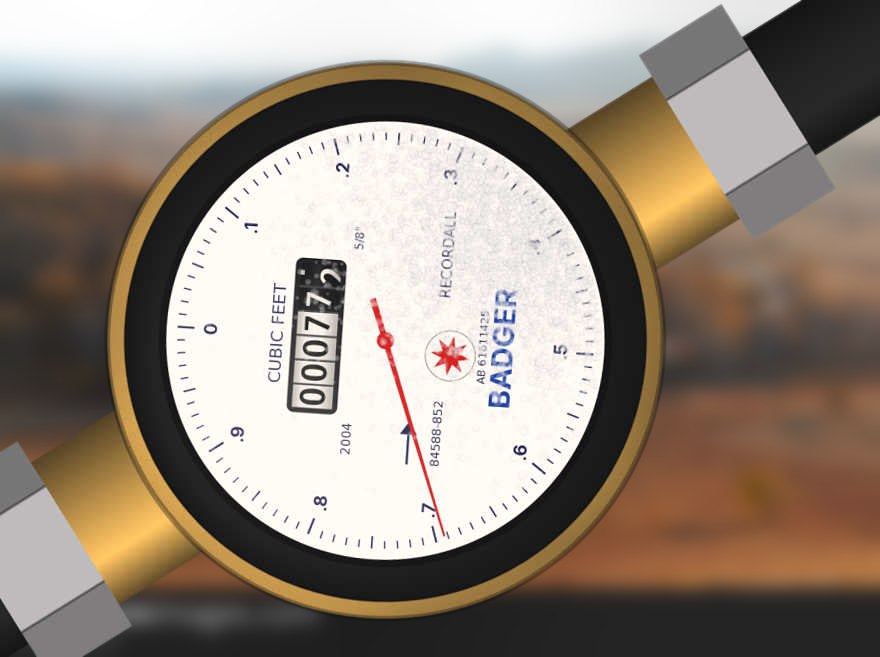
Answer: 771.69 ft³
